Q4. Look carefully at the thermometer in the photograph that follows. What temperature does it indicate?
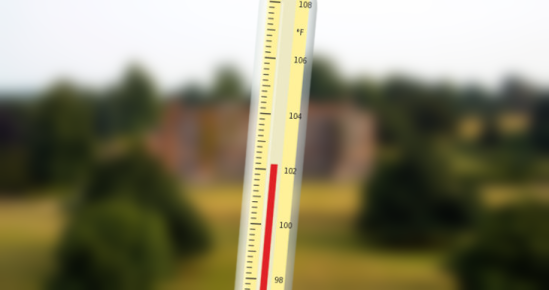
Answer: 102.2 °F
